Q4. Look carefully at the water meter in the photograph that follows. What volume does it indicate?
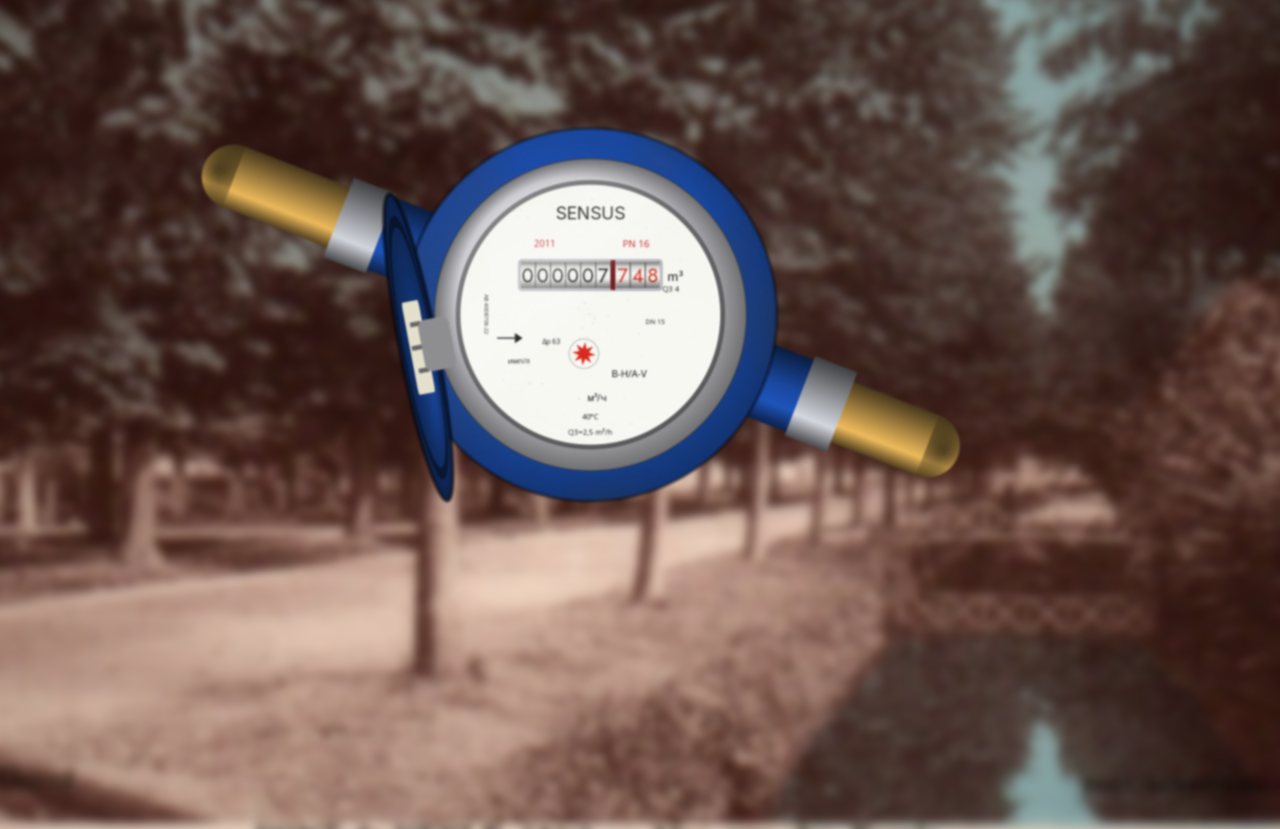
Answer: 7.748 m³
